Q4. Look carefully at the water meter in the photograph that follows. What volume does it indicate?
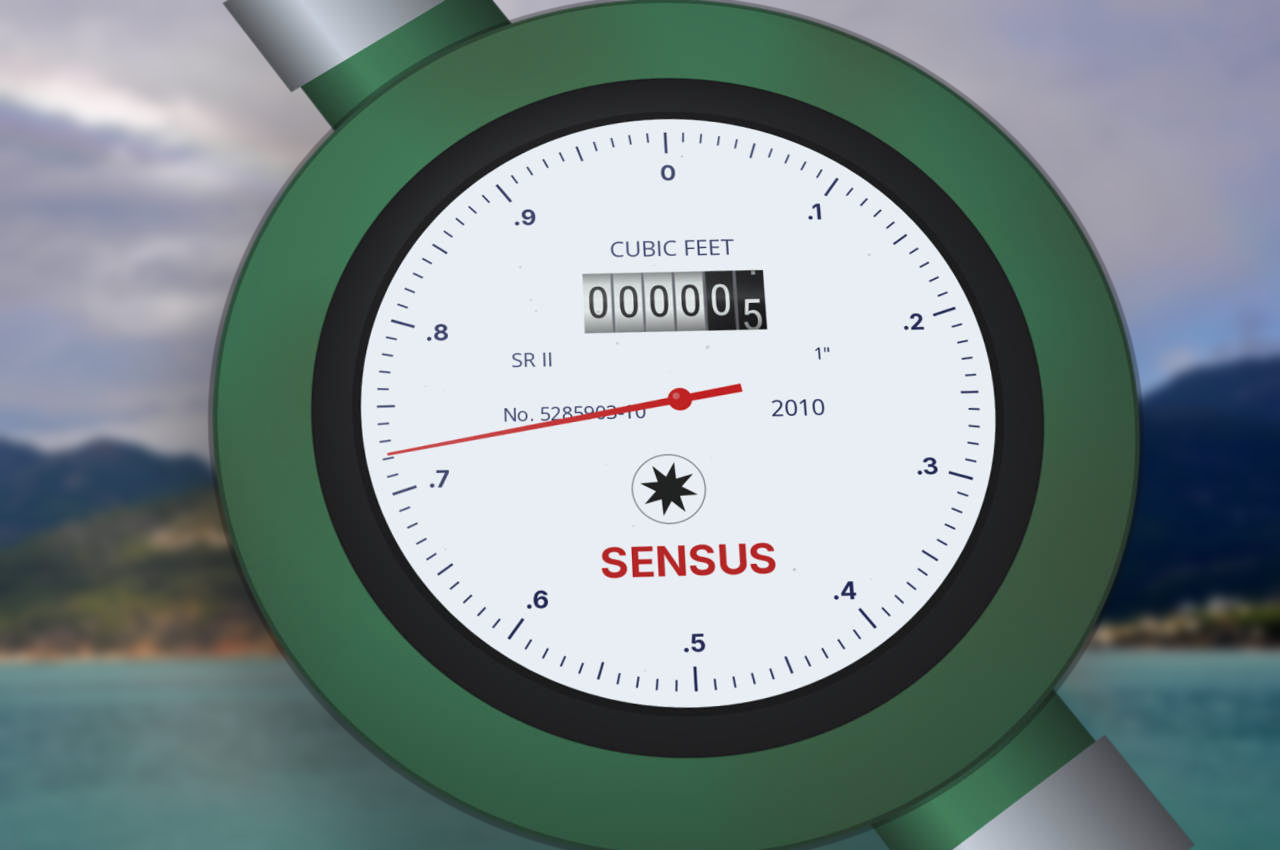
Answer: 4.72 ft³
